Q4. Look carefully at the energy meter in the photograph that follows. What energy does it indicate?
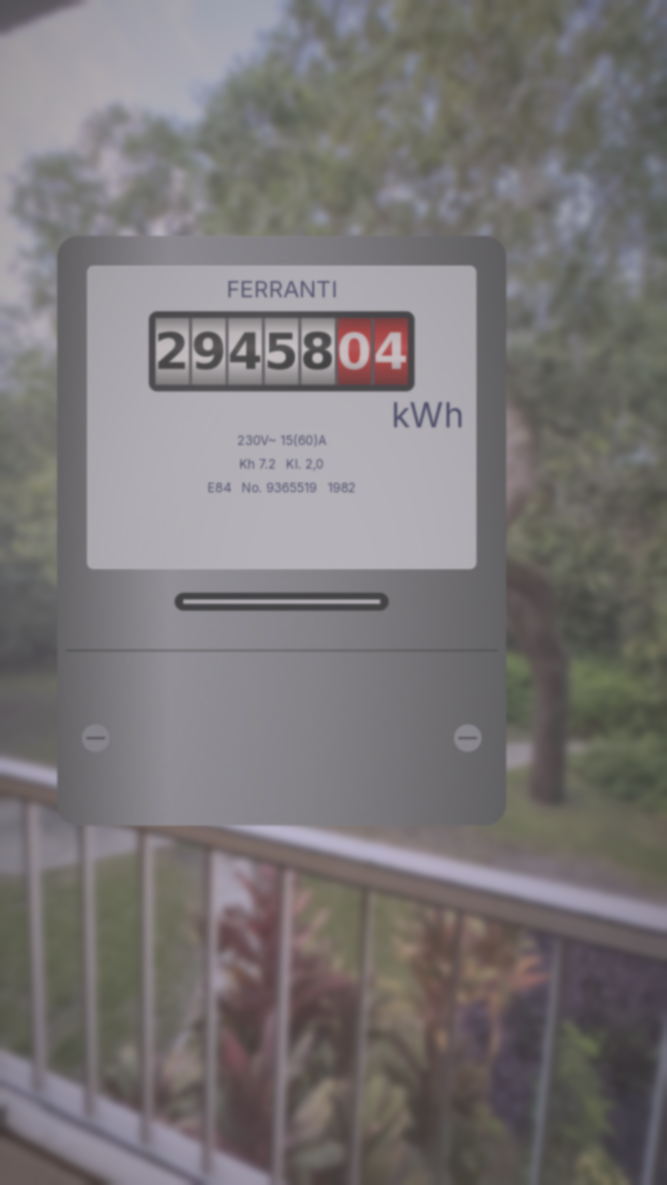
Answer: 29458.04 kWh
